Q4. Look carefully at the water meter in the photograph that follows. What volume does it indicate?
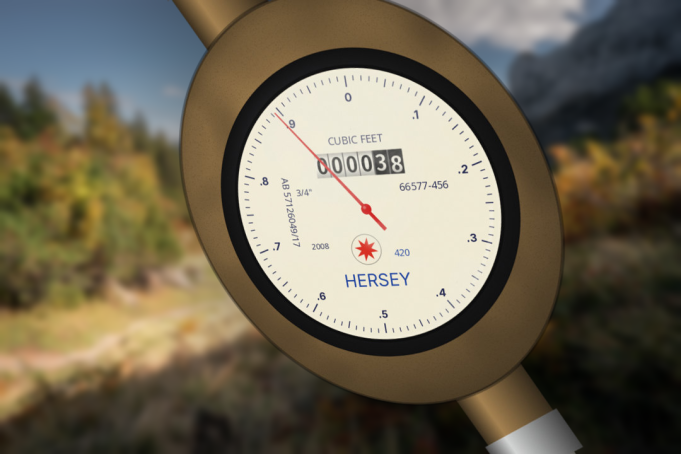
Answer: 37.89 ft³
